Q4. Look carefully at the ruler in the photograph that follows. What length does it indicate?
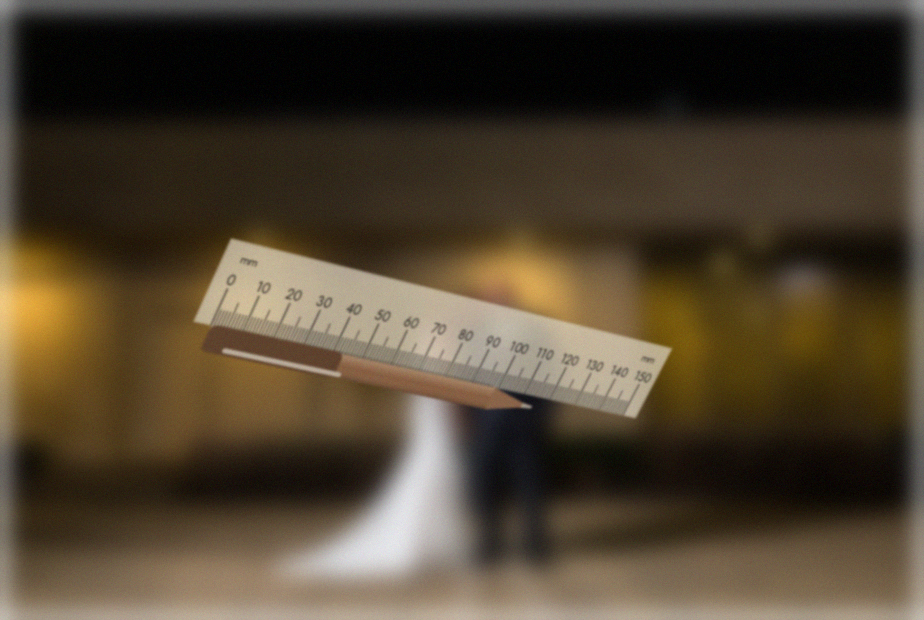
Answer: 115 mm
